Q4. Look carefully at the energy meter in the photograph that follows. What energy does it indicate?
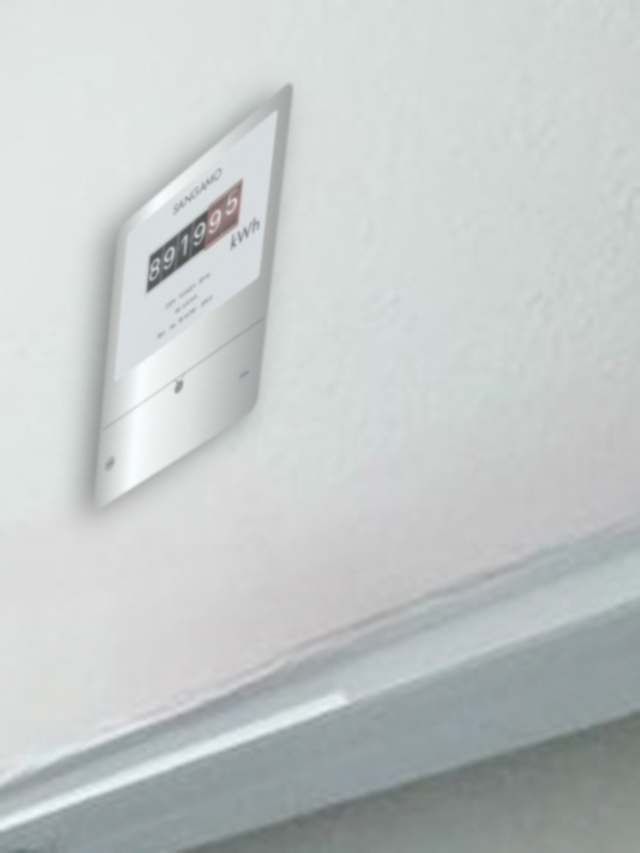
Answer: 8919.95 kWh
